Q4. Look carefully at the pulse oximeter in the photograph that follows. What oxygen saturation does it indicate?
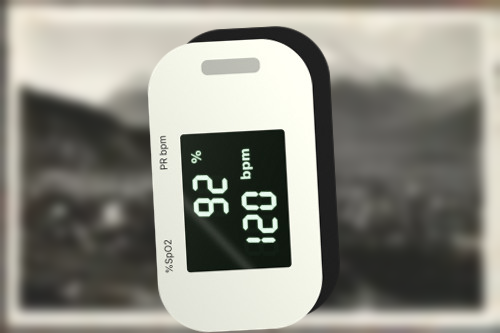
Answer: 92 %
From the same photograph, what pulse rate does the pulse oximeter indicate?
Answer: 120 bpm
